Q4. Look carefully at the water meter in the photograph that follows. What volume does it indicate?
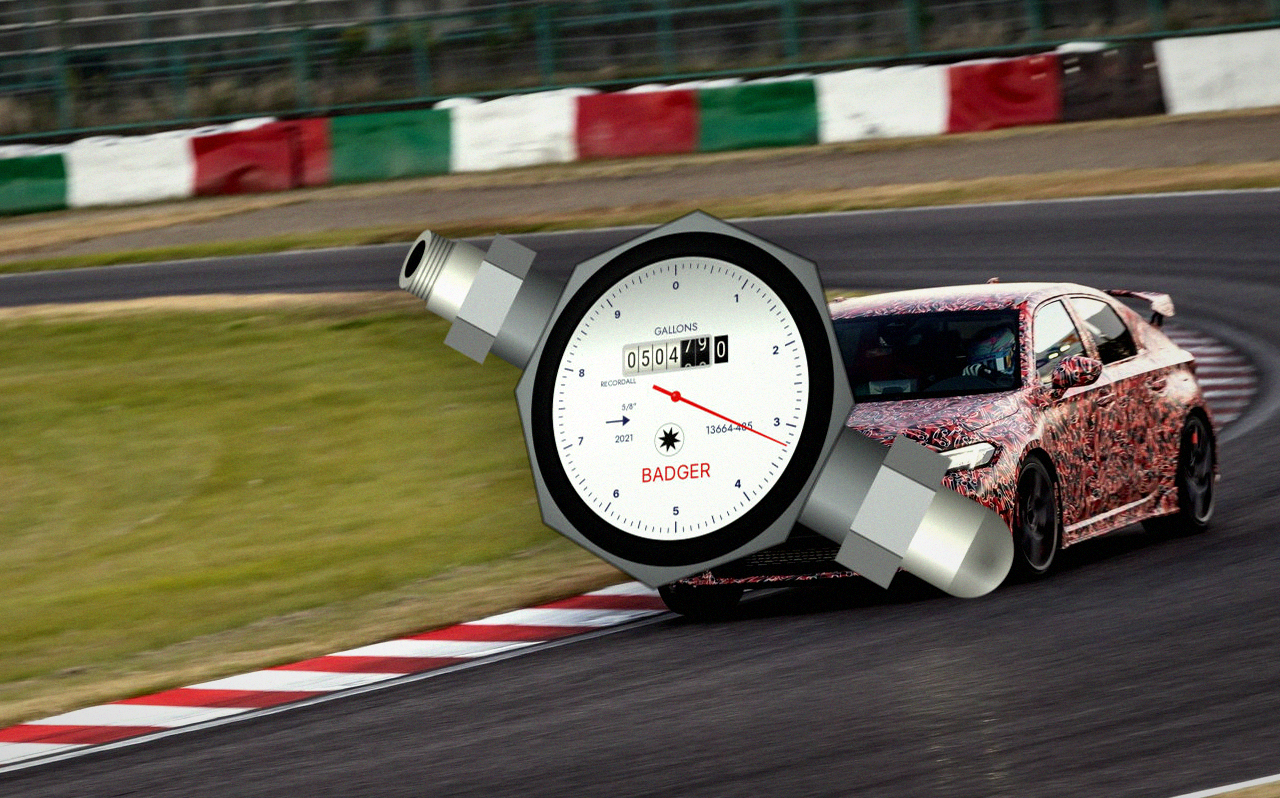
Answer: 504793.2 gal
